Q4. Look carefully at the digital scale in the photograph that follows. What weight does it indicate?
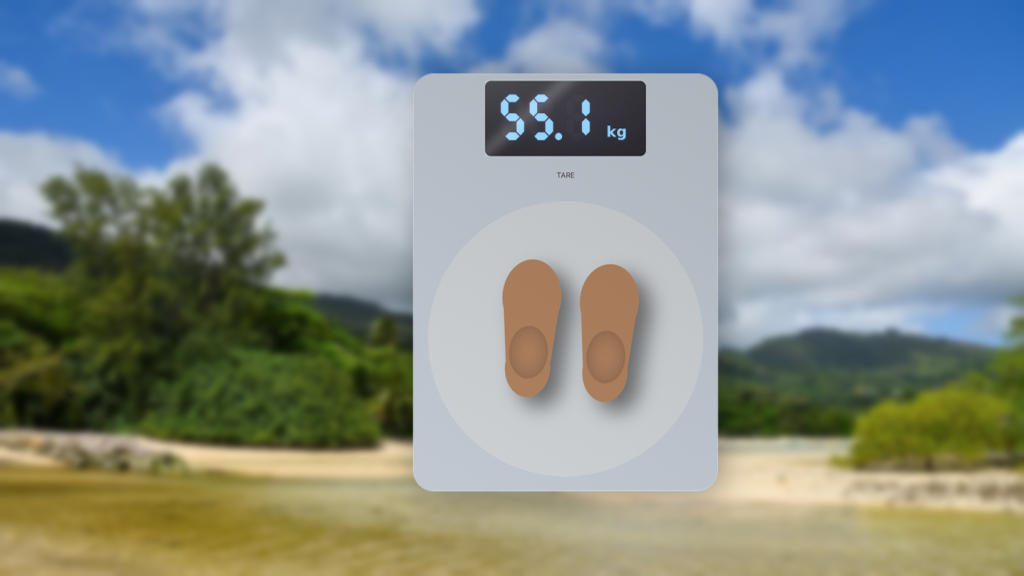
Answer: 55.1 kg
